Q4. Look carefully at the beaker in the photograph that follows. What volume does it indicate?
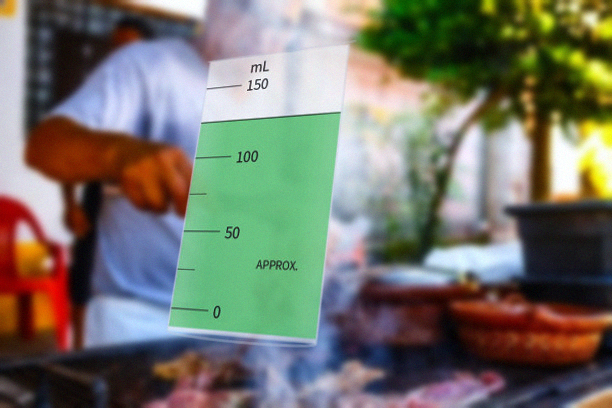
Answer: 125 mL
